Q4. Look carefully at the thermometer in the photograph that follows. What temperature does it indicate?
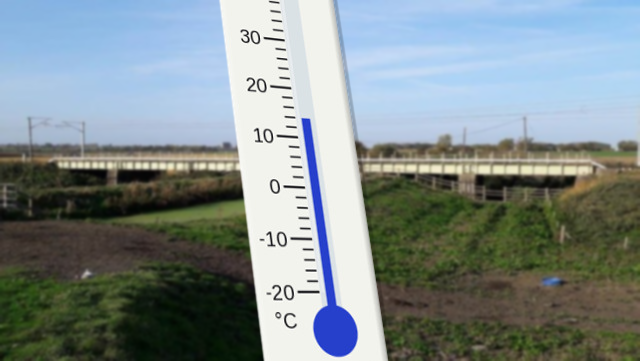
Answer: 14 °C
